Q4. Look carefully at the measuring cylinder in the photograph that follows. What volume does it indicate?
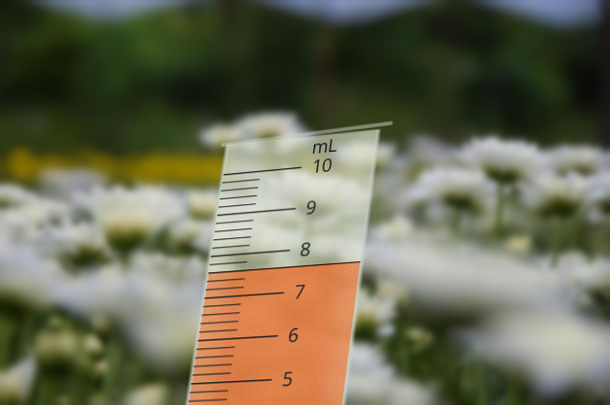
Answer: 7.6 mL
